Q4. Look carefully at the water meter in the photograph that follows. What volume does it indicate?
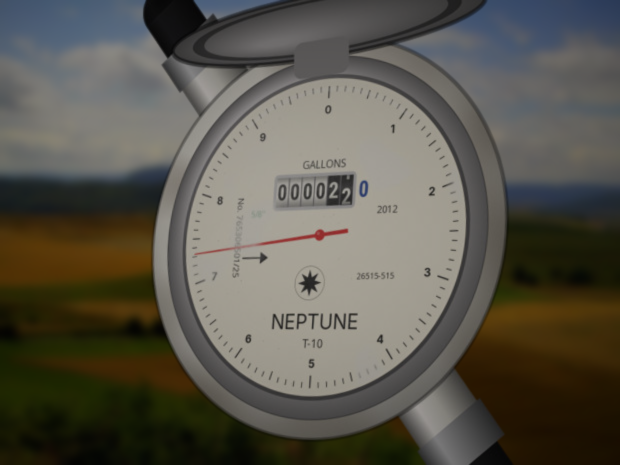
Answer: 217.3 gal
